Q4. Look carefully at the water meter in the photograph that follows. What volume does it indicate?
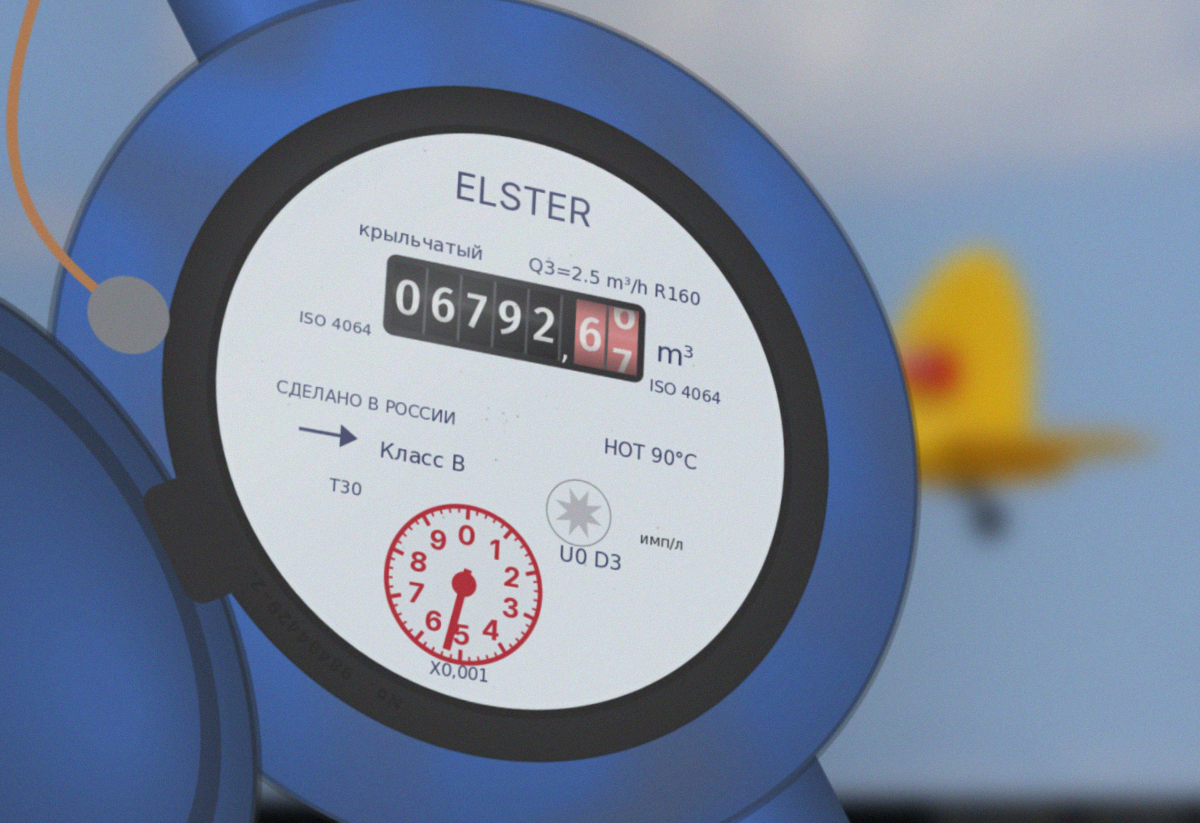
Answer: 6792.665 m³
